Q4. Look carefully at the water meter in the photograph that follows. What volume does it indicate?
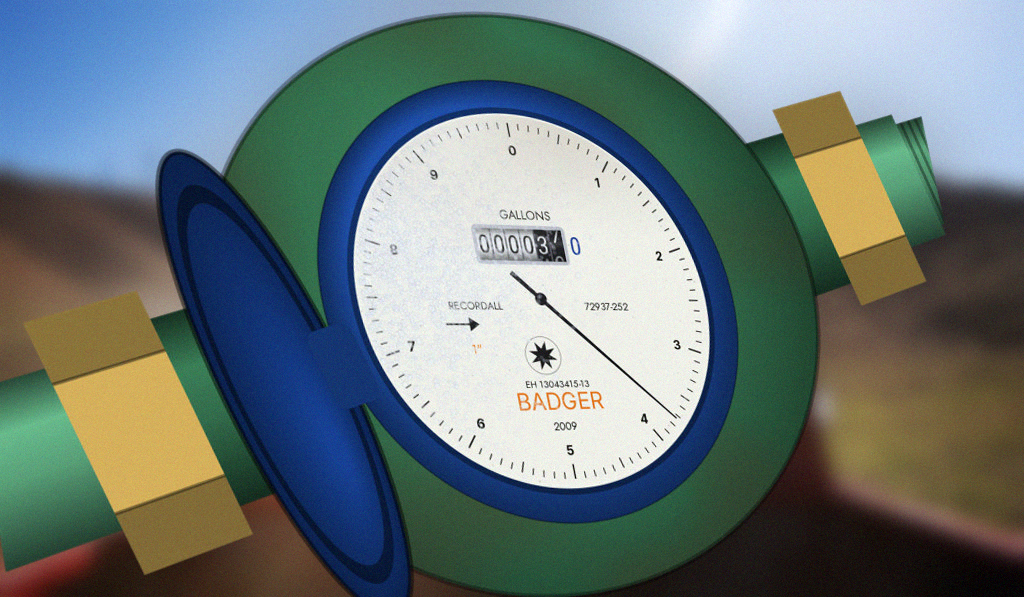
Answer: 373.7 gal
